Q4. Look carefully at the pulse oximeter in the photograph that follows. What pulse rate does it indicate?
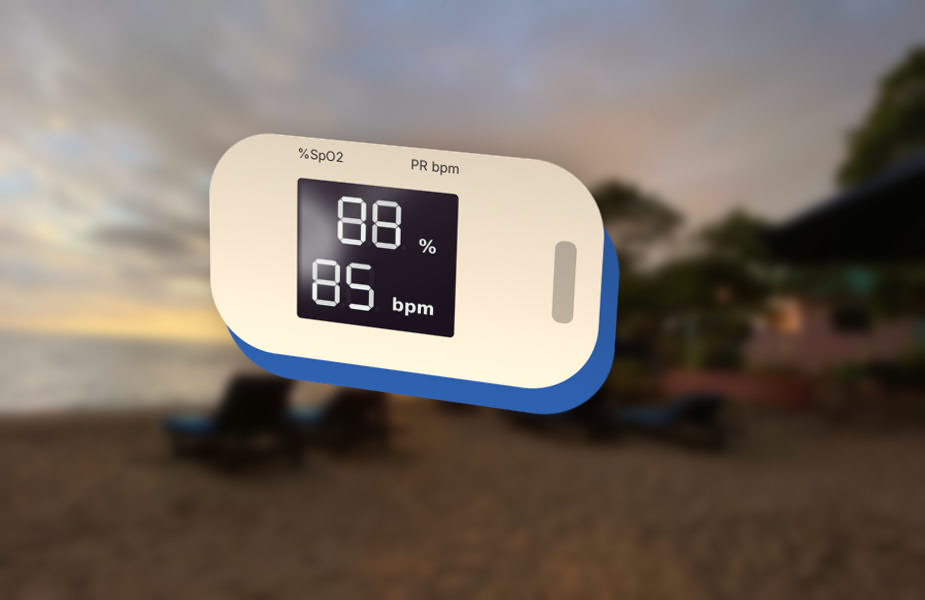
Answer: 85 bpm
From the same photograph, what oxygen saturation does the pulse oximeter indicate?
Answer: 88 %
